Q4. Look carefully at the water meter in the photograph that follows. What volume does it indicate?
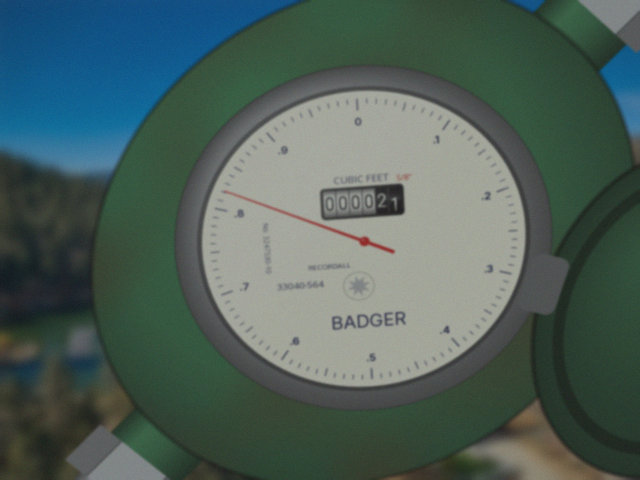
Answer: 20.82 ft³
